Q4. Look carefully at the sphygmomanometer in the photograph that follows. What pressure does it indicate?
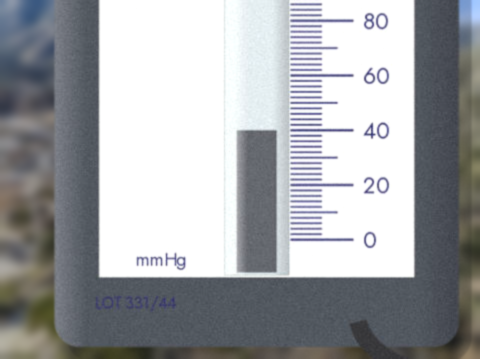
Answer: 40 mmHg
